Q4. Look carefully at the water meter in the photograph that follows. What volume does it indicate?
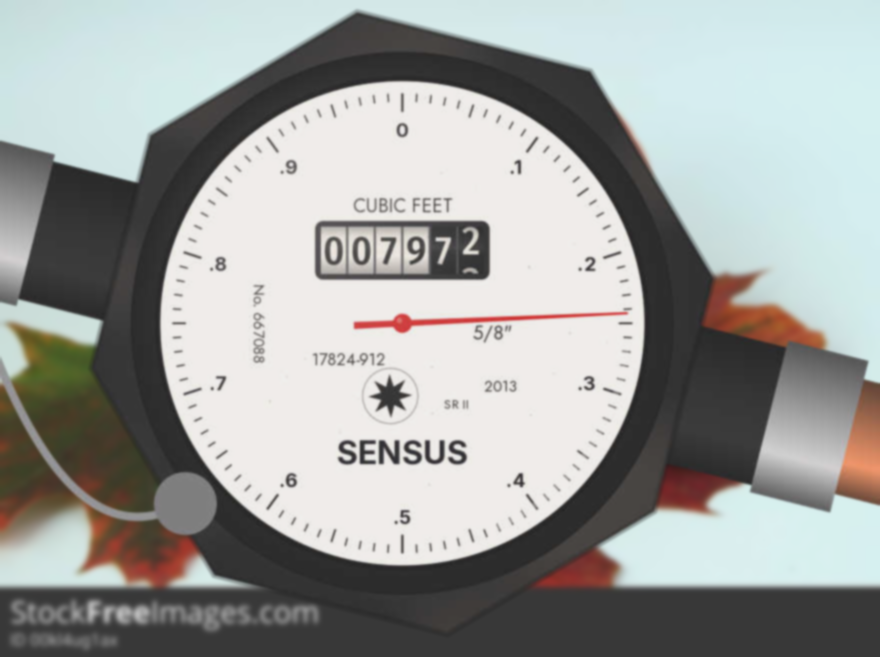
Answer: 7972.24 ft³
